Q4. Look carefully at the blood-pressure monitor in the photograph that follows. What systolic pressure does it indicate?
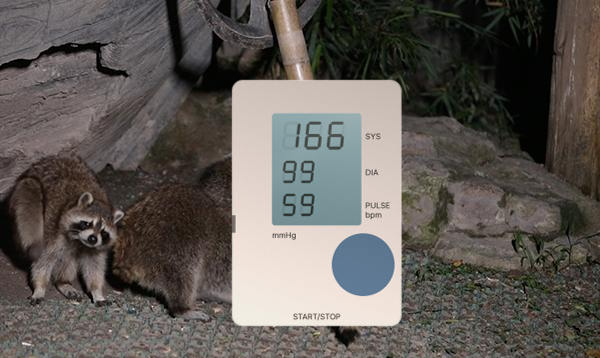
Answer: 166 mmHg
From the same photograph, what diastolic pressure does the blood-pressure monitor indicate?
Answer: 99 mmHg
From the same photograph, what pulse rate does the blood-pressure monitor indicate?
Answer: 59 bpm
